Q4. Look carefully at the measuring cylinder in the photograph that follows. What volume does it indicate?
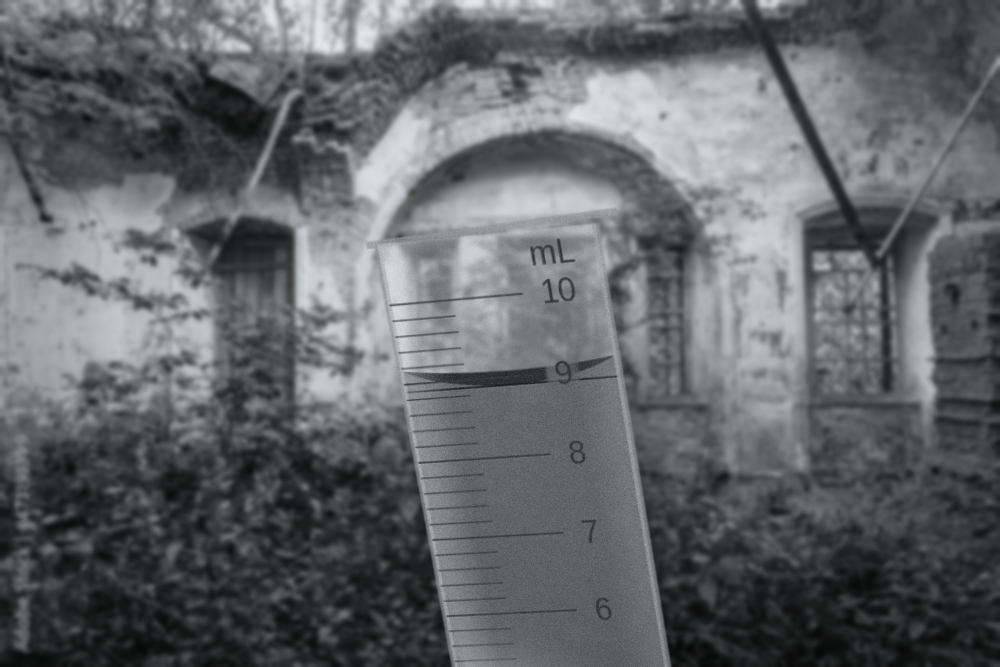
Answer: 8.9 mL
